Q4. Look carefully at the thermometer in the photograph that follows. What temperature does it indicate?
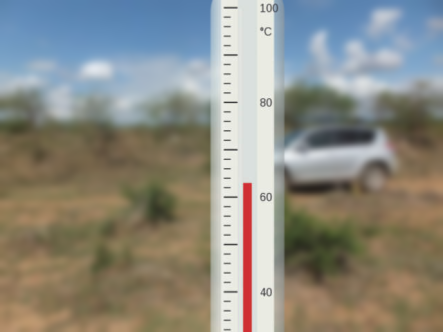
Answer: 63 °C
